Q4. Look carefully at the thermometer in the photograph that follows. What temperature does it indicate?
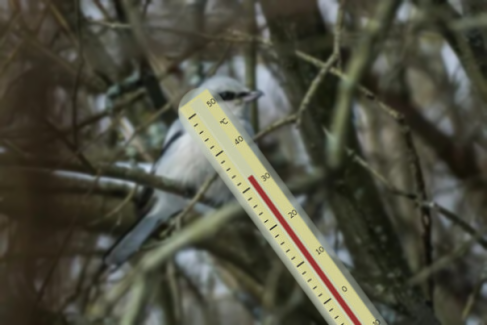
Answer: 32 °C
